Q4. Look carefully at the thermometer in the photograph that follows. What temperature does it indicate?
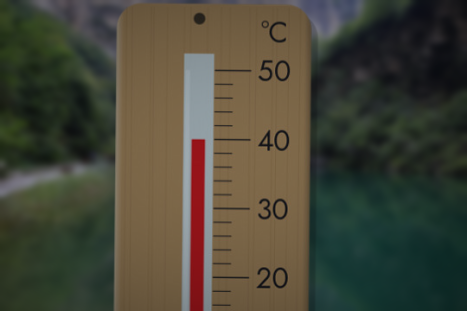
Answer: 40 °C
